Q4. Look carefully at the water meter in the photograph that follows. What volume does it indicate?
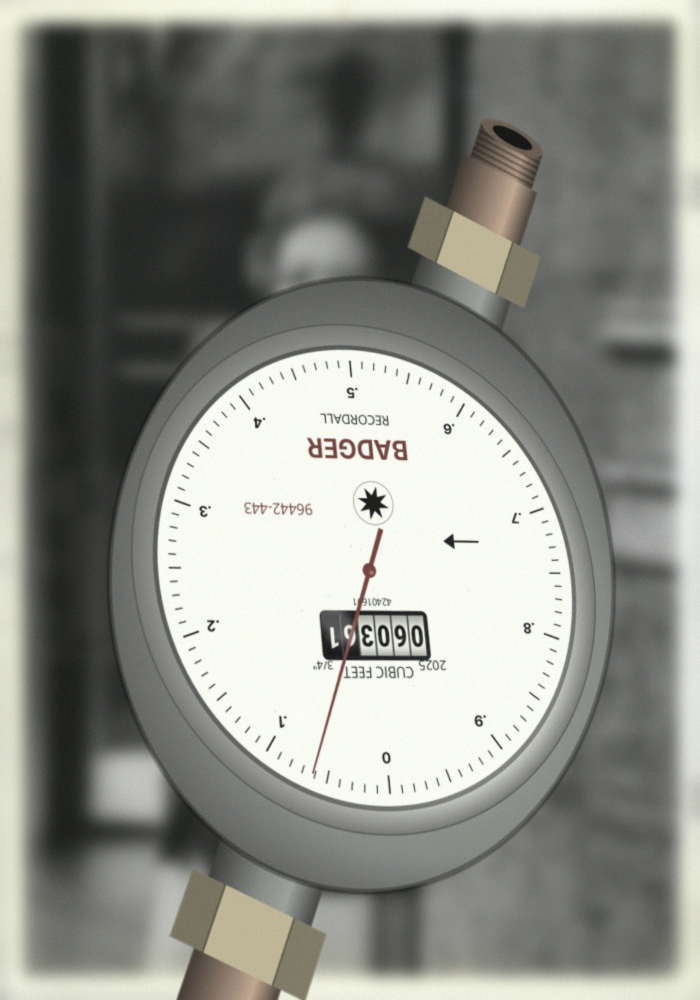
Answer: 60361.06 ft³
